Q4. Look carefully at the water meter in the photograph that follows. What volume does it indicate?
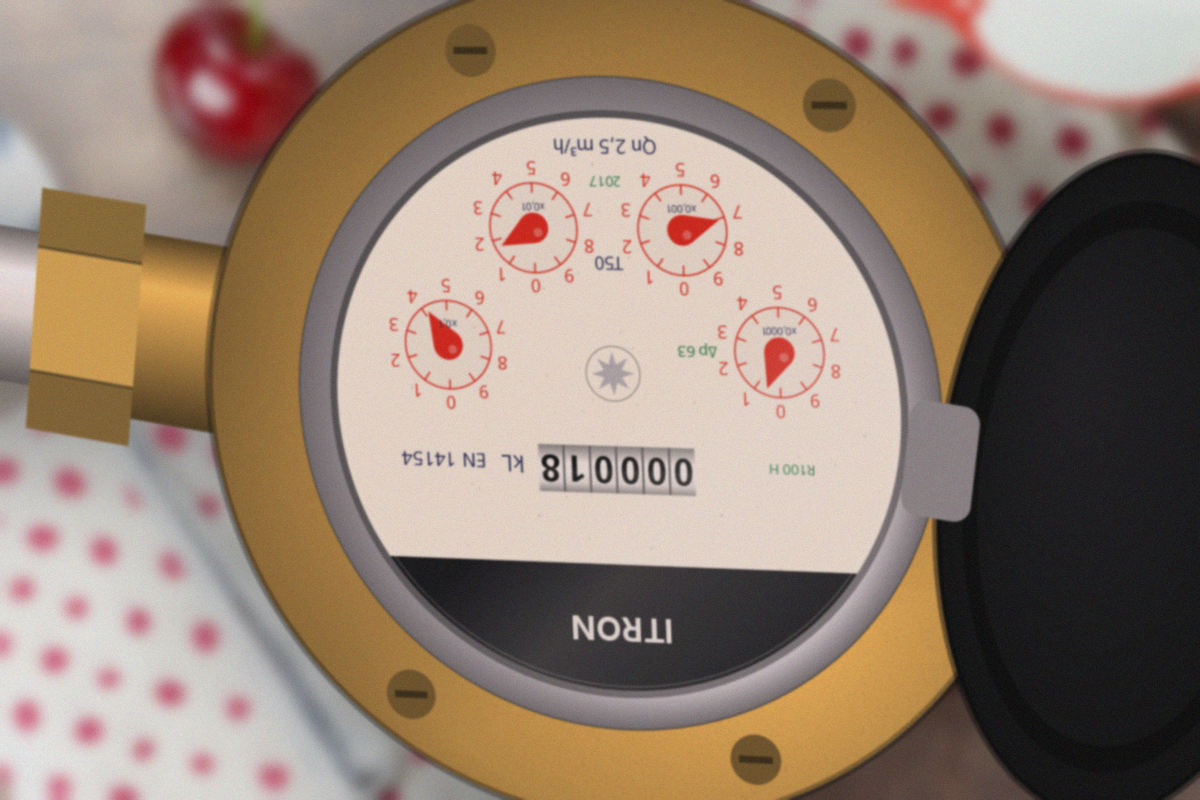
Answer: 18.4170 kL
